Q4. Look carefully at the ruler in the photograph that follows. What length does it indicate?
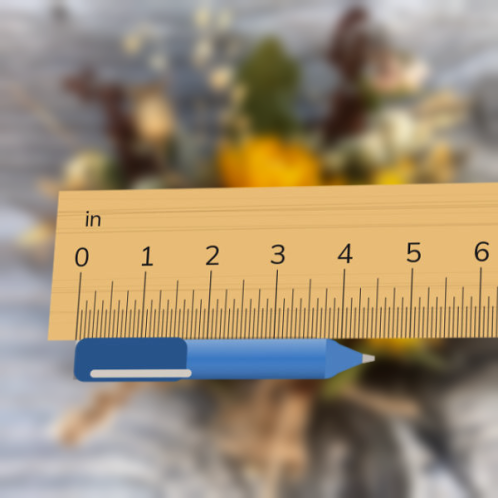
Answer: 4.5 in
